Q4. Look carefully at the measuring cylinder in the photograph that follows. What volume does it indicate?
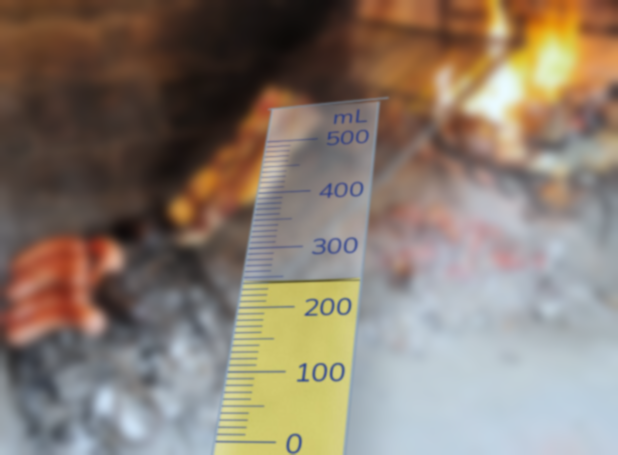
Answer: 240 mL
